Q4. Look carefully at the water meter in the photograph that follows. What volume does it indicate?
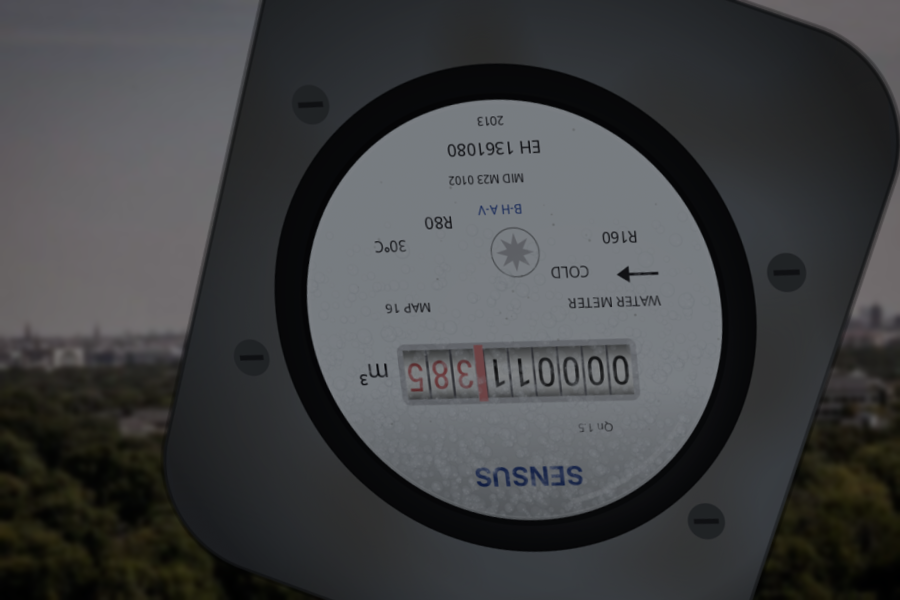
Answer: 11.385 m³
